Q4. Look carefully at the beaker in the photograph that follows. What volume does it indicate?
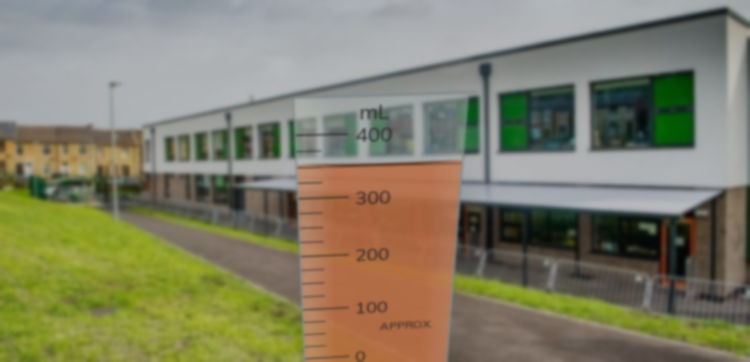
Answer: 350 mL
